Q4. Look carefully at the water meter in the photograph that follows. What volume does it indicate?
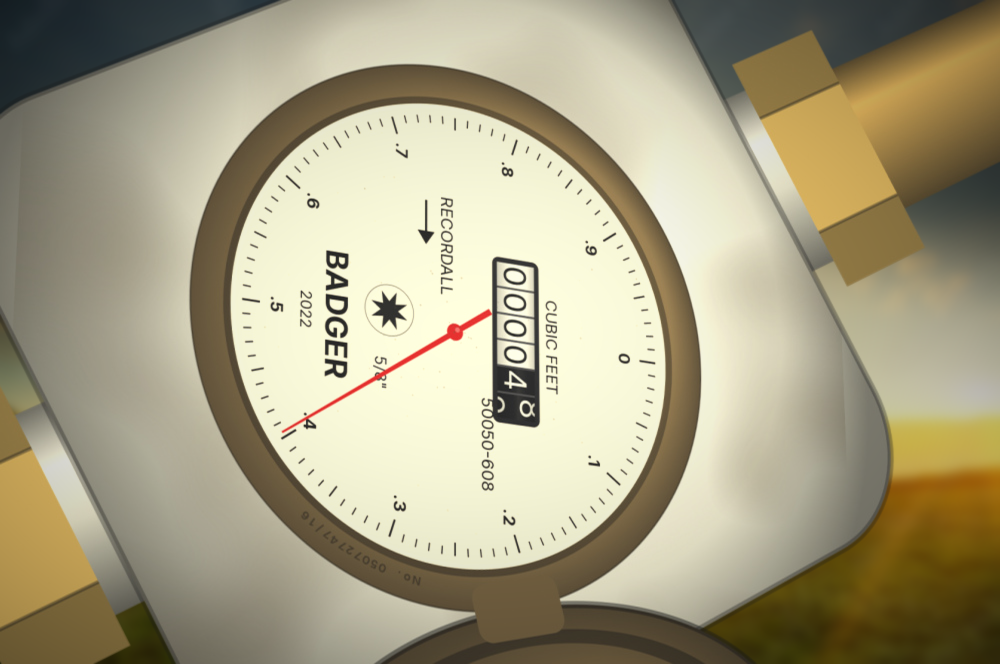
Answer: 48.40 ft³
